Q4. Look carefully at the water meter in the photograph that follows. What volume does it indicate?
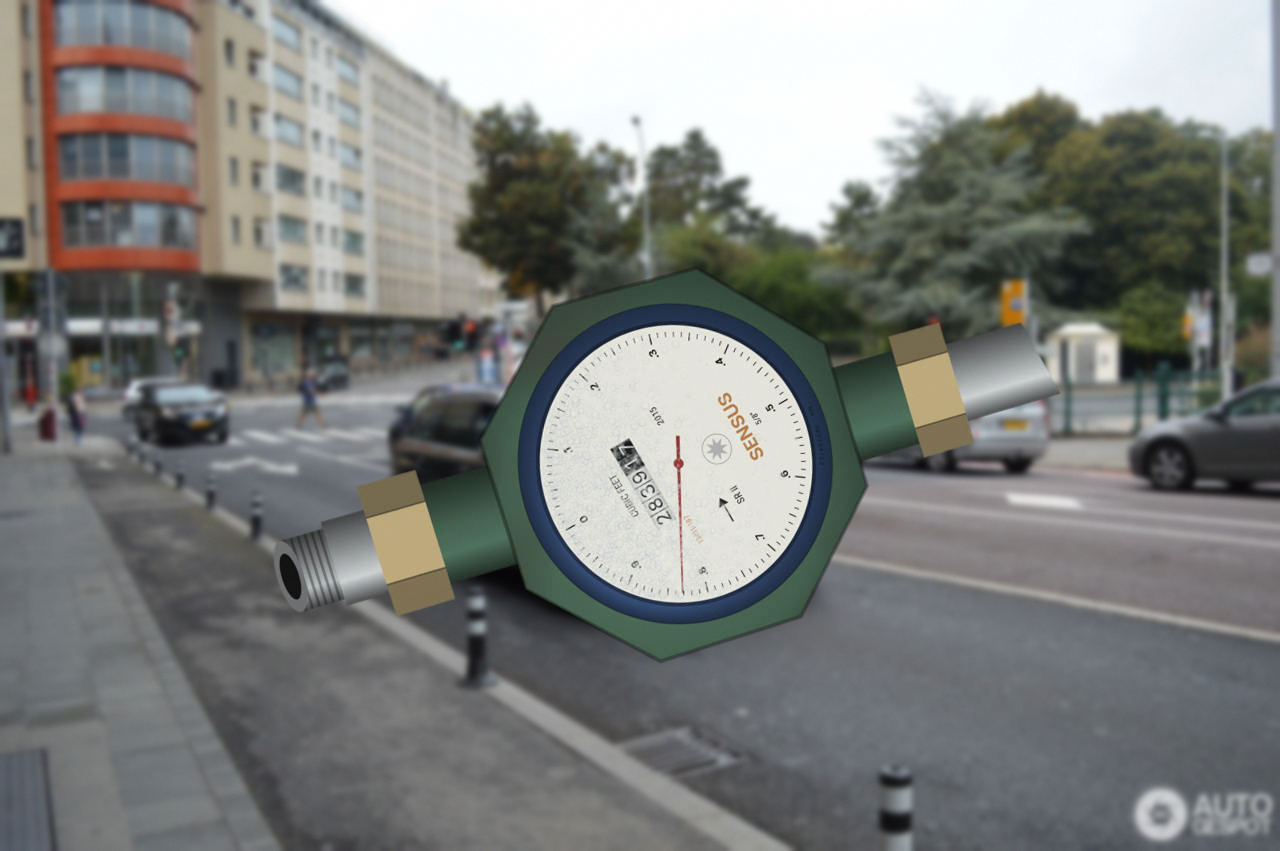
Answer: 283916.83 ft³
